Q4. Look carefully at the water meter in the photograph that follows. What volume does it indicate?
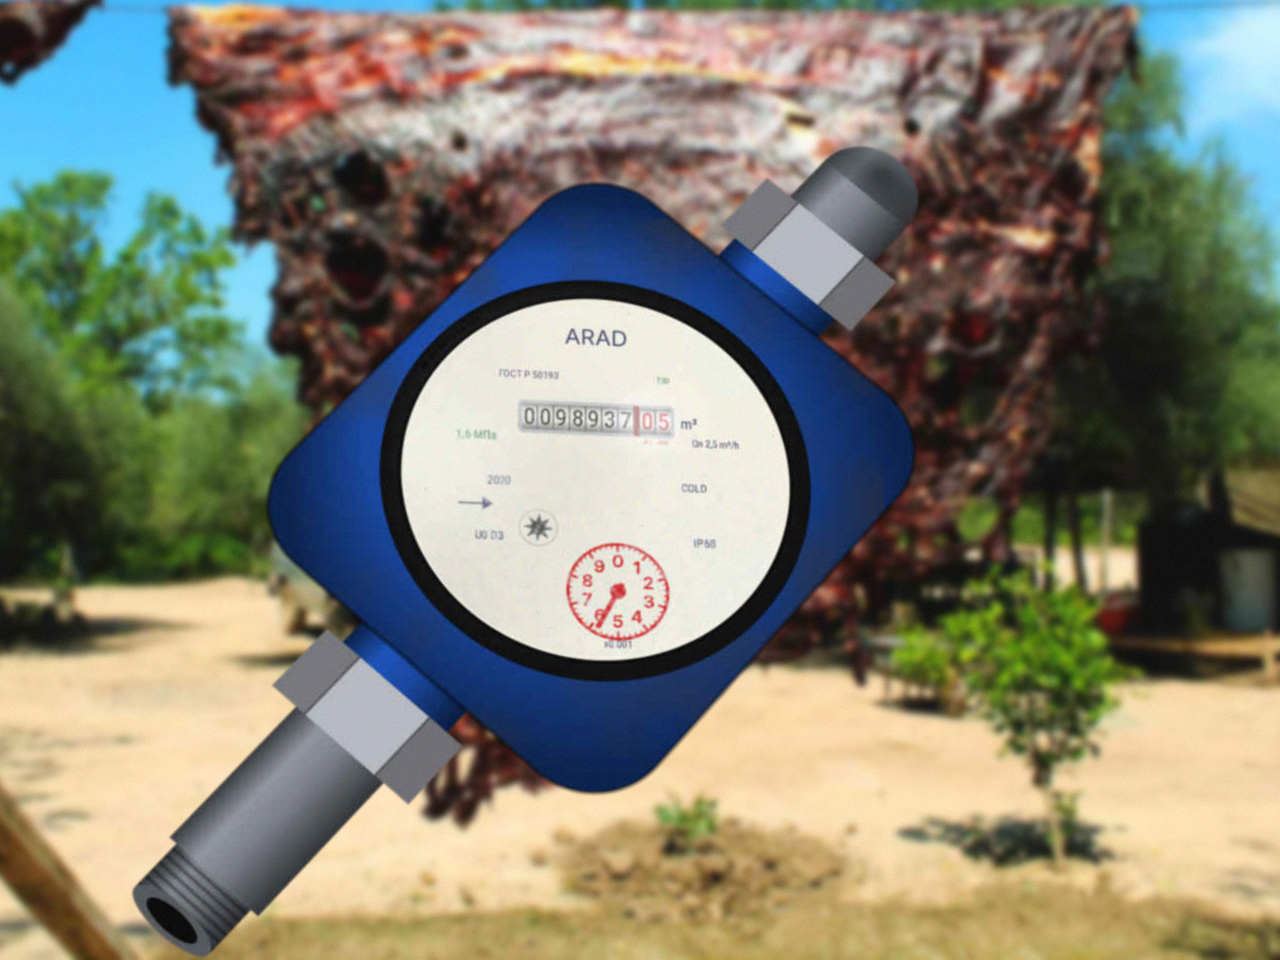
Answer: 98937.055 m³
